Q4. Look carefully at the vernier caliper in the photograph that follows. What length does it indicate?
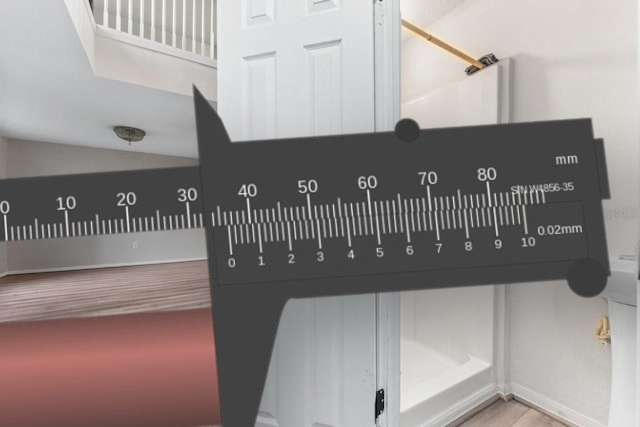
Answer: 36.5 mm
